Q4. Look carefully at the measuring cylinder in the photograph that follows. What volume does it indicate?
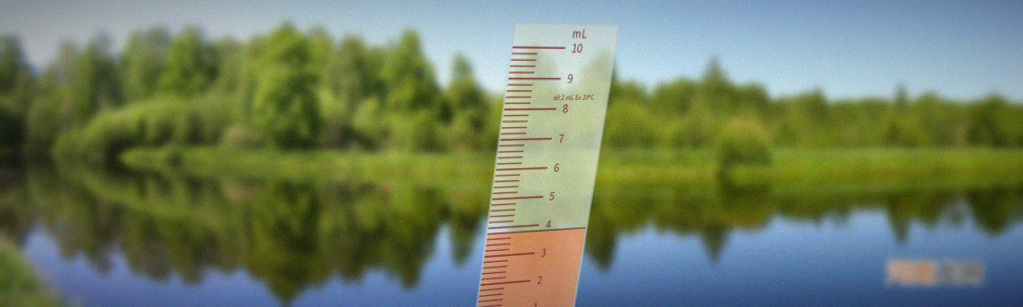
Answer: 3.8 mL
